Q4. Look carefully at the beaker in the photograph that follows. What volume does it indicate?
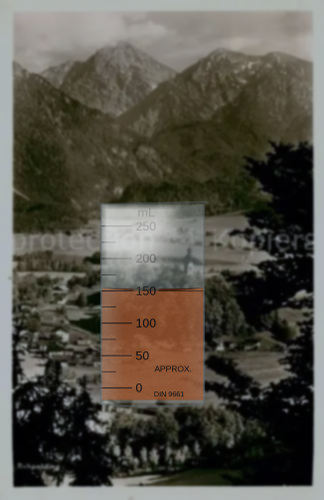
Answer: 150 mL
